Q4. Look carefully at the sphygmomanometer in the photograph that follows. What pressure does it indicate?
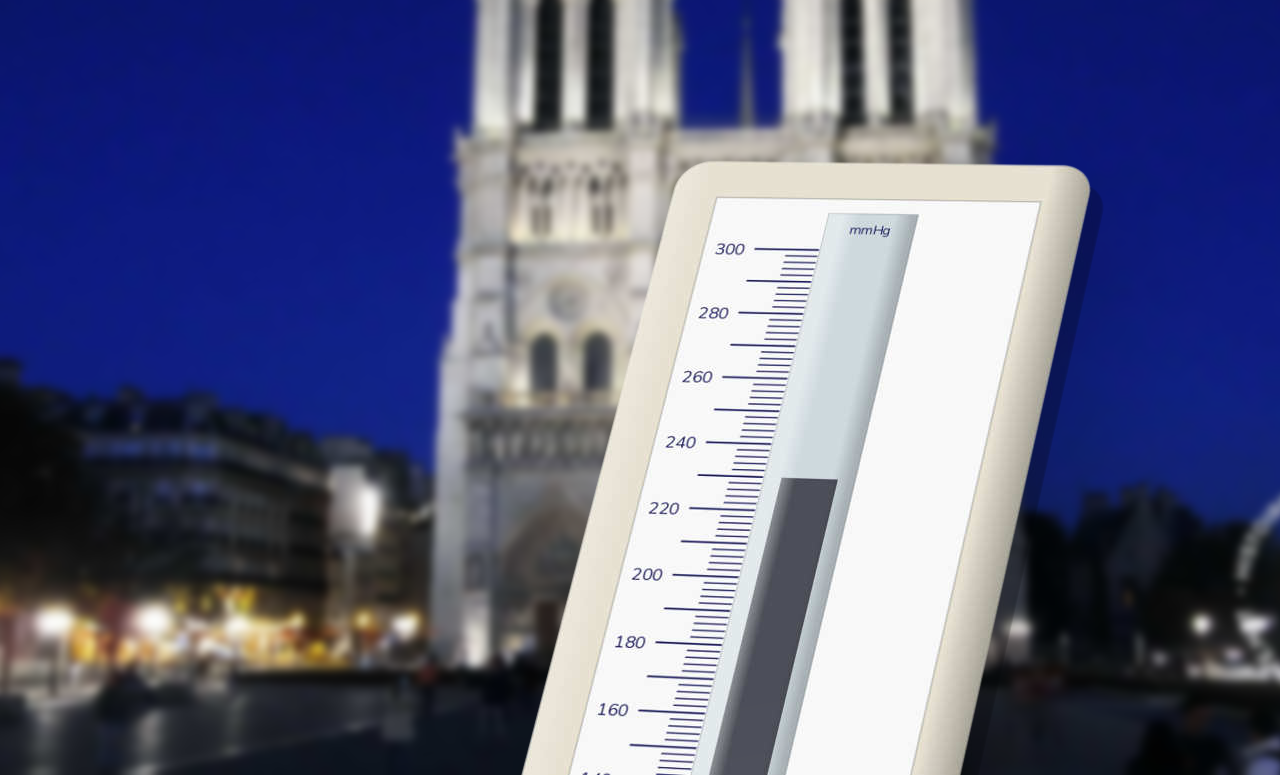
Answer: 230 mmHg
